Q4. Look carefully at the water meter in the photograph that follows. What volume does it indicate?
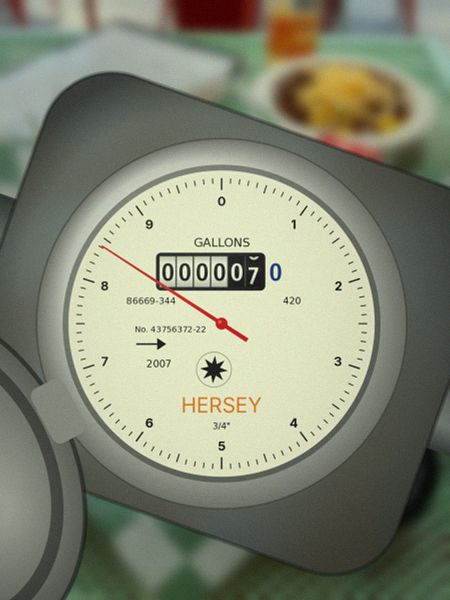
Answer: 68.4 gal
